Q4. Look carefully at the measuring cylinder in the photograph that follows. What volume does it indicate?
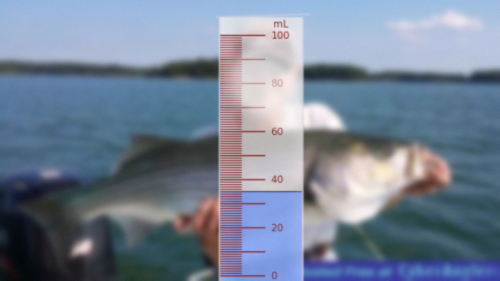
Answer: 35 mL
